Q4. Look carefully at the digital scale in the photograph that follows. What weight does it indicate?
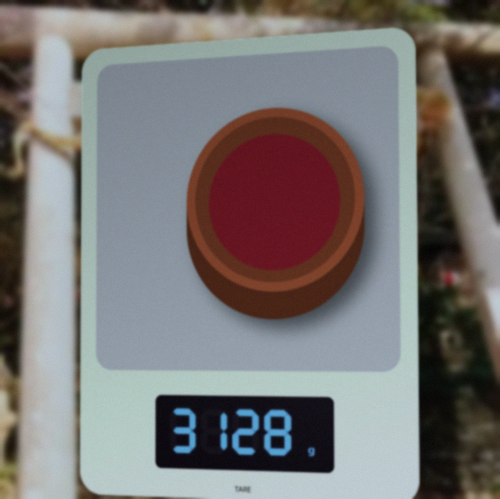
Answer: 3128 g
